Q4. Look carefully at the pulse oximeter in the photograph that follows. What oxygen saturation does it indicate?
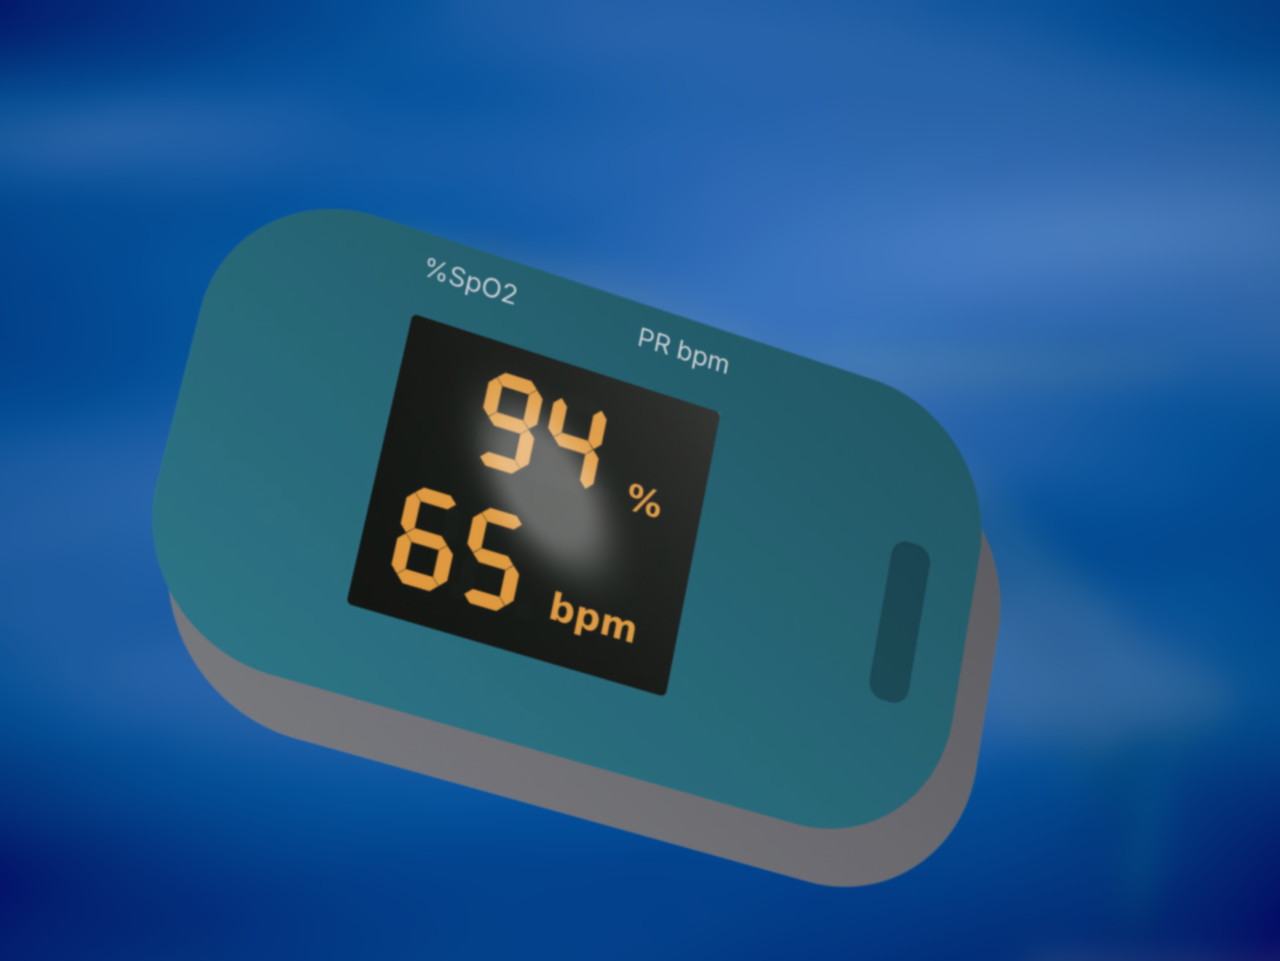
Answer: 94 %
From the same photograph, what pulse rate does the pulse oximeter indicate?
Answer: 65 bpm
